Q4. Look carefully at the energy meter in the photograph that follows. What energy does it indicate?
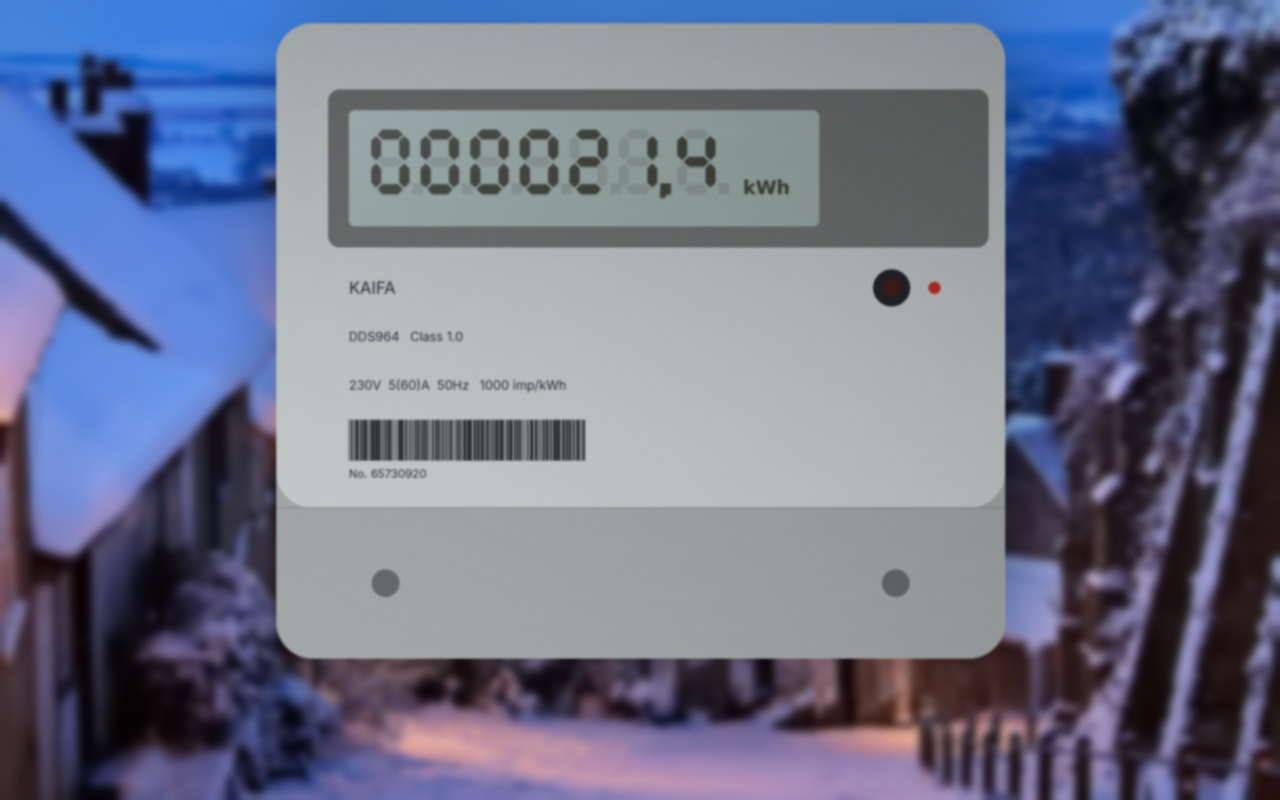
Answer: 21.4 kWh
